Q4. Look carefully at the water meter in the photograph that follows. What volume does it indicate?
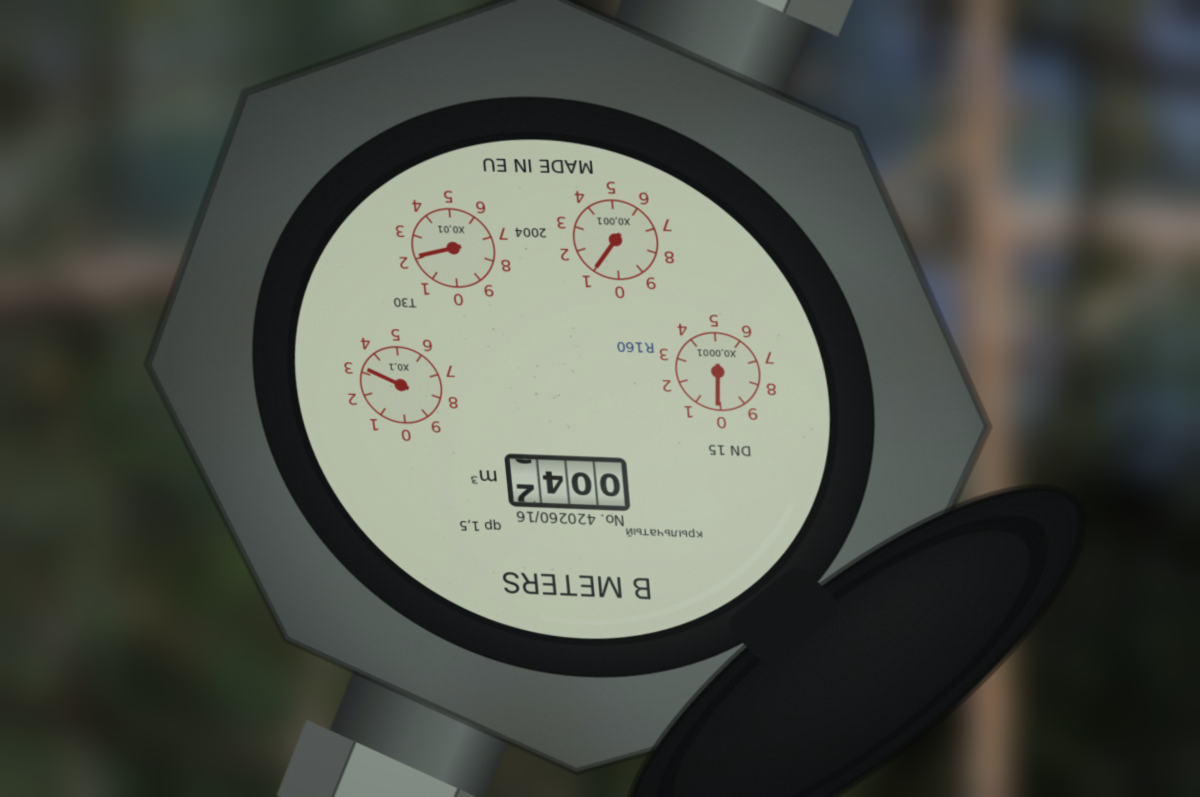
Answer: 42.3210 m³
